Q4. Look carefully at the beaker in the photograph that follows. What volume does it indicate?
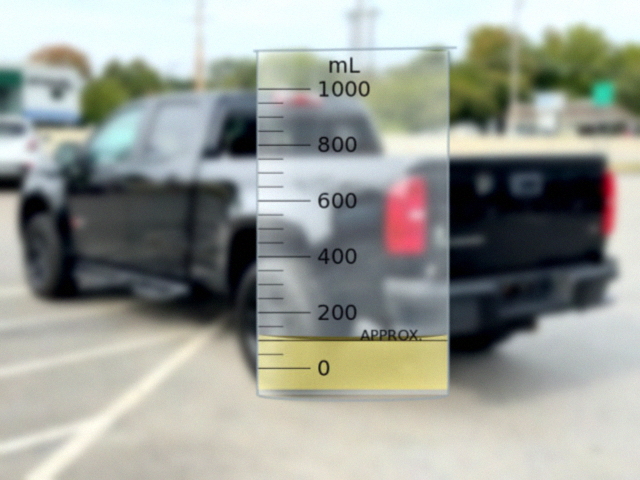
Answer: 100 mL
